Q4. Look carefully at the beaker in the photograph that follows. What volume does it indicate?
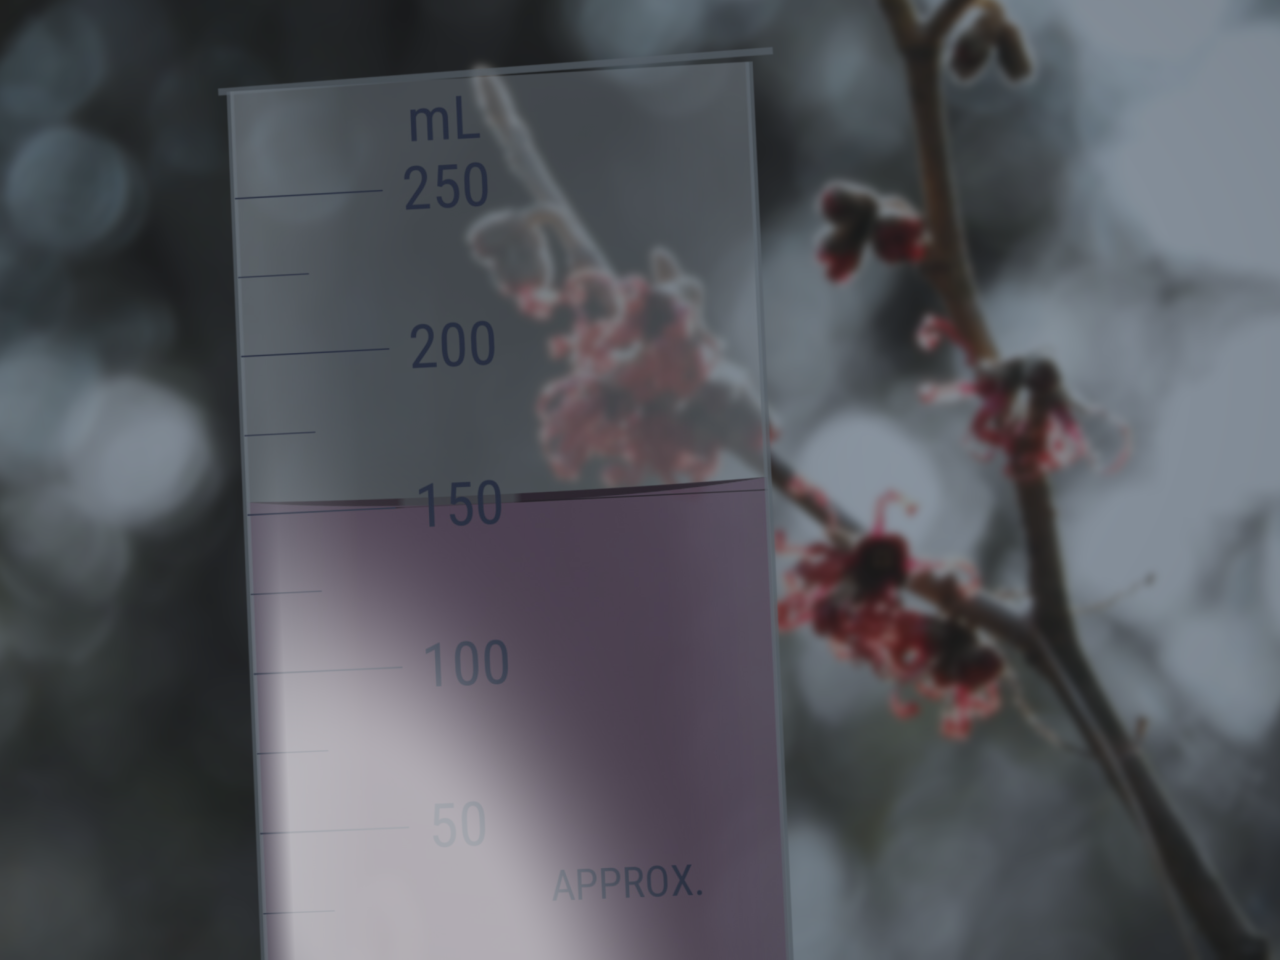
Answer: 150 mL
